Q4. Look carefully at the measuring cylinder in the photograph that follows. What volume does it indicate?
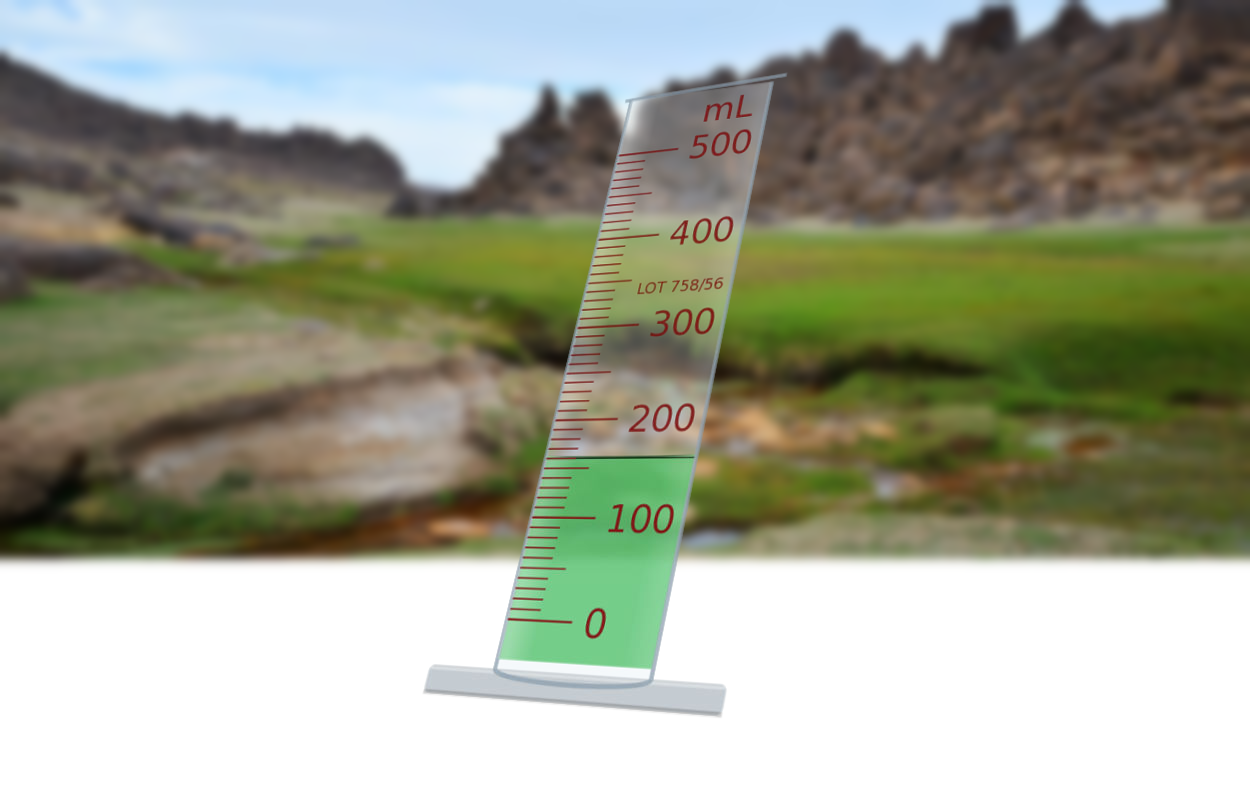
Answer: 160 mL
